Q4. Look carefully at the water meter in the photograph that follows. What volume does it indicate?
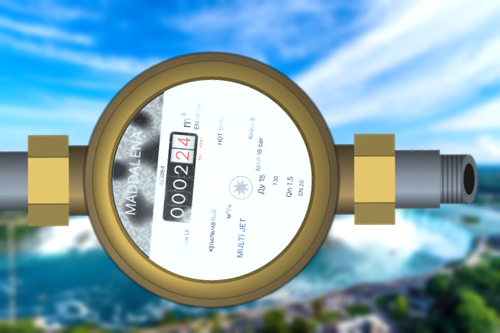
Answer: 2.24 m³
